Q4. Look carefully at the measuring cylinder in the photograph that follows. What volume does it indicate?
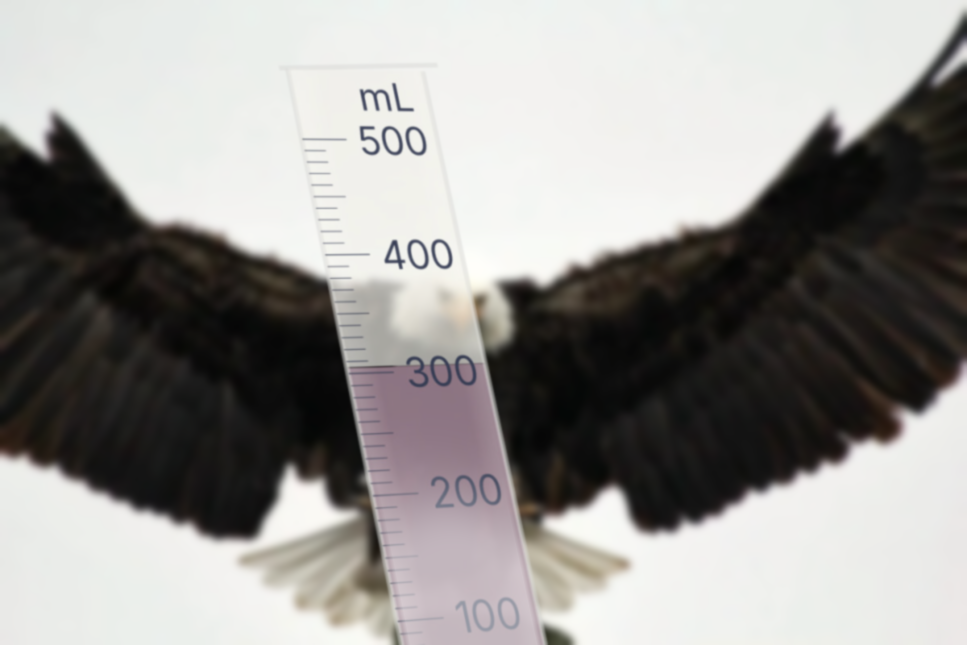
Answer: 305 mL
